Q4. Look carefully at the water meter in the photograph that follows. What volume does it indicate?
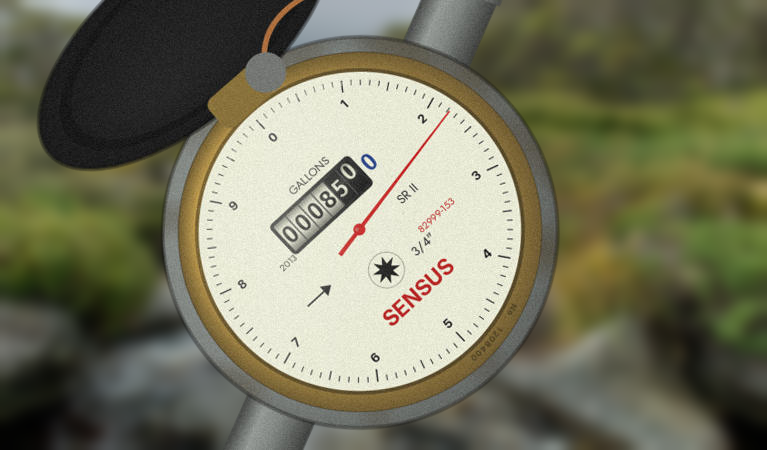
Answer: 8502.2 gal
